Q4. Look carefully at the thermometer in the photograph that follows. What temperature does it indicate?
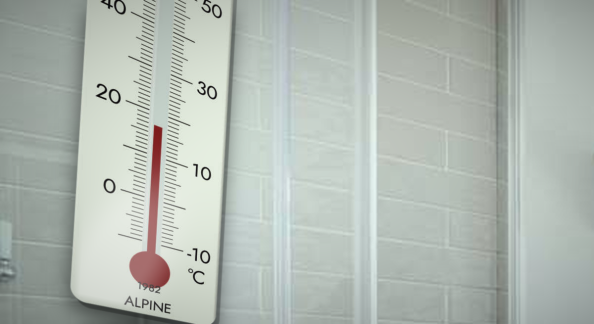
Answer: 17 °C
